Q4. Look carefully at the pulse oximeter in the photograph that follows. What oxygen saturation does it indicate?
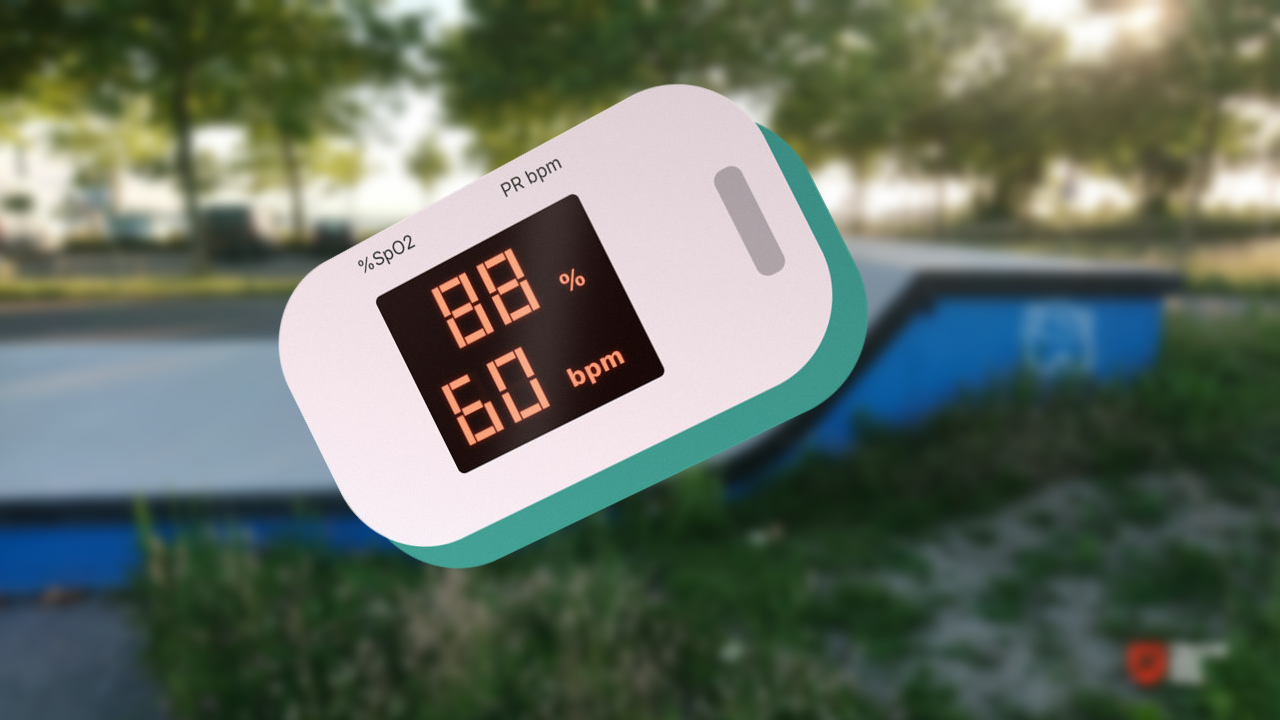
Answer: 88 %
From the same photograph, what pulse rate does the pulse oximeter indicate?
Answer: 60 bpm
